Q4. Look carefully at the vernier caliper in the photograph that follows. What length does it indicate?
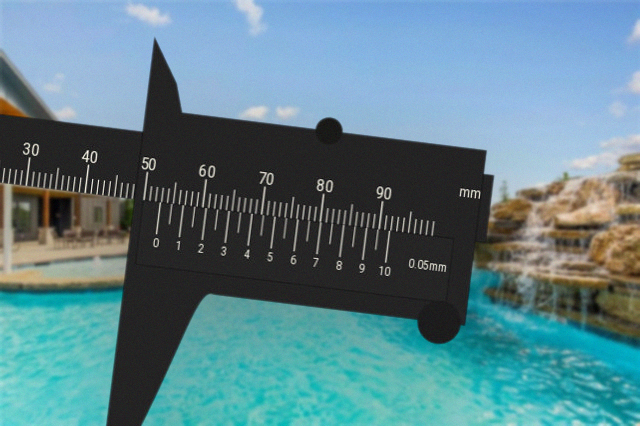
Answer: 52.8 mm
